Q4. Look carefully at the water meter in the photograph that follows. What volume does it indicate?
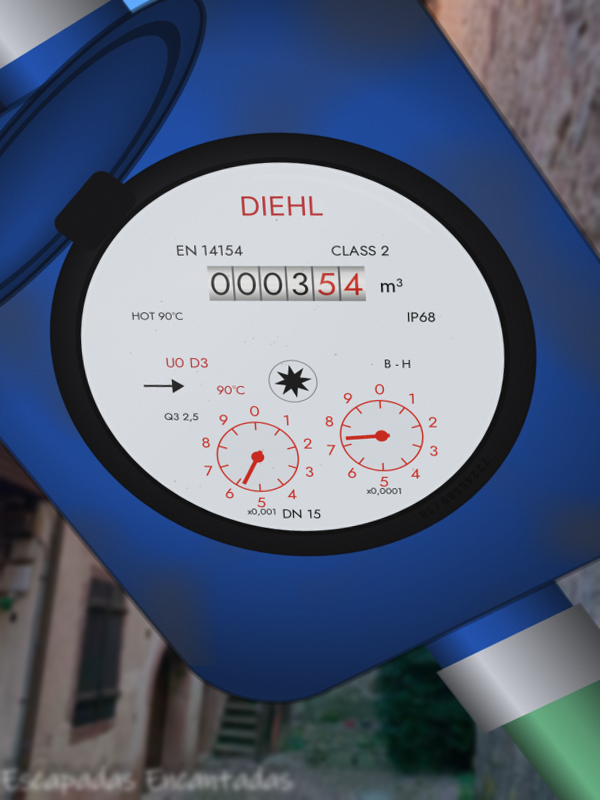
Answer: 3.5457 m³
